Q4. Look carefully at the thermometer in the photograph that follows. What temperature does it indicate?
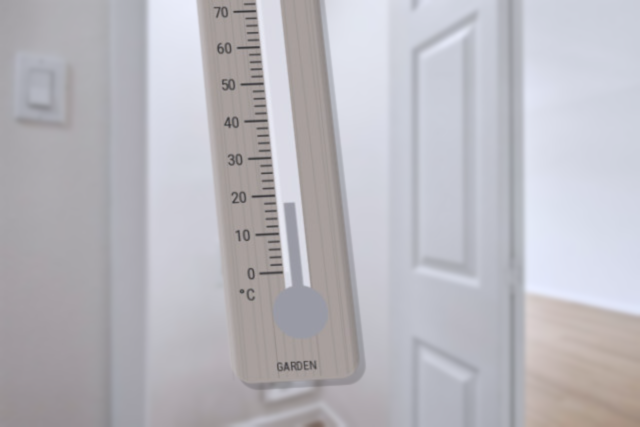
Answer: 18 °C
